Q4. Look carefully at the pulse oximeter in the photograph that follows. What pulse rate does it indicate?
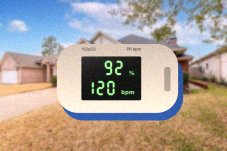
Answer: 120 bpm
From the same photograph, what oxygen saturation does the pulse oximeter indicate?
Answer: 92 %
